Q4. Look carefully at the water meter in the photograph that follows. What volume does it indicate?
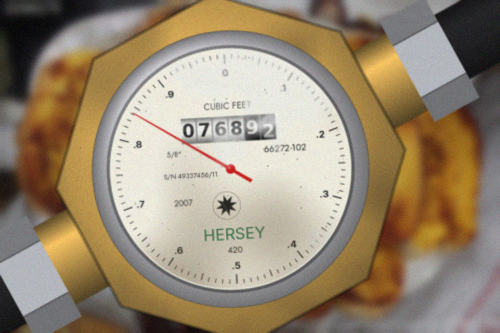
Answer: 76891.84 ft³
